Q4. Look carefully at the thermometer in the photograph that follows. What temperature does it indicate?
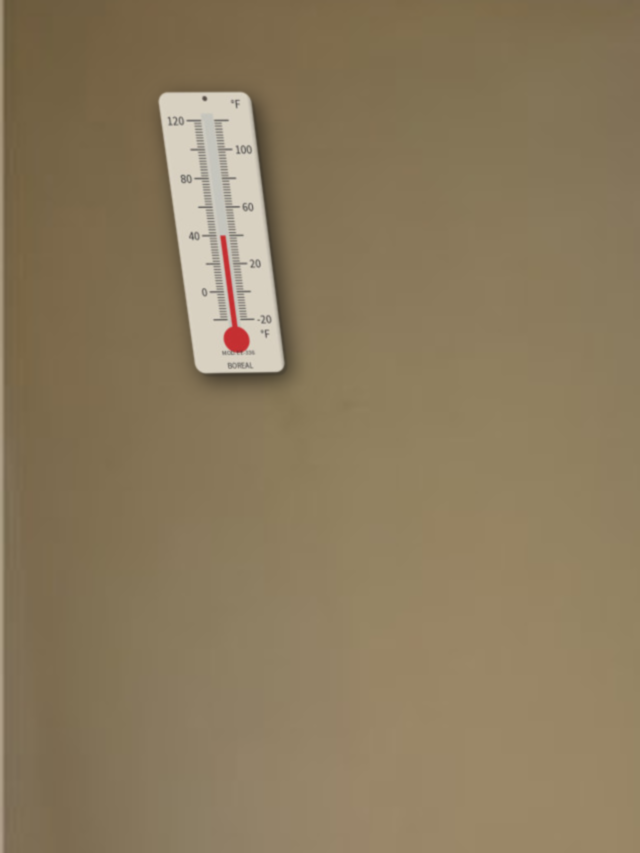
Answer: 40 °F
